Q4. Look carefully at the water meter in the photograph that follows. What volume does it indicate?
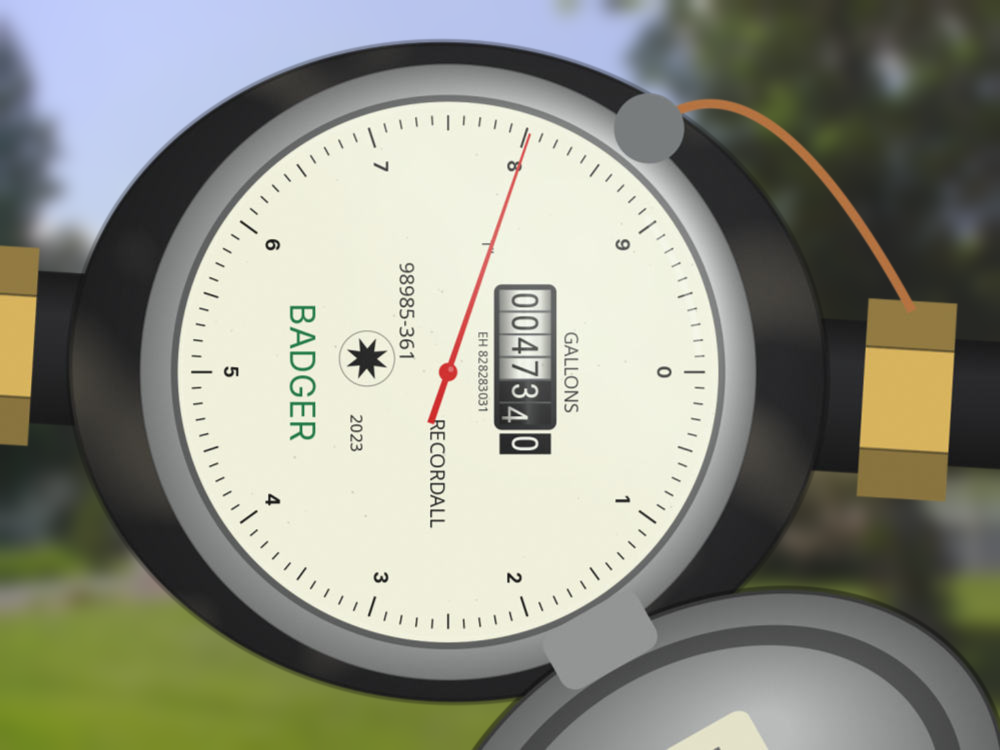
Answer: 47338.0 gal
